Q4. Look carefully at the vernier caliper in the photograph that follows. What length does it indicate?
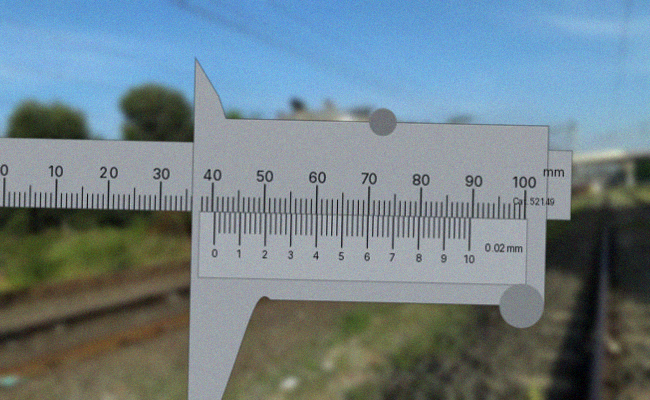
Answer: 40.5 mm
